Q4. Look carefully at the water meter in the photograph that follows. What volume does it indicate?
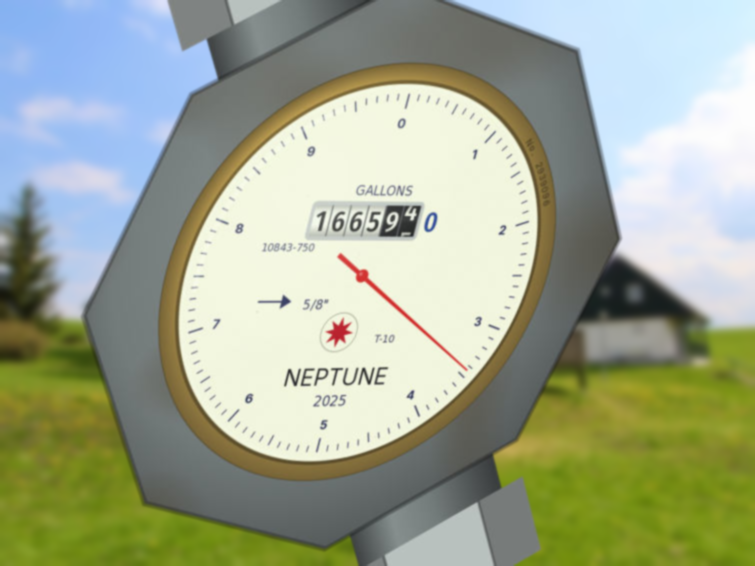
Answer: 1665943.4 gal
